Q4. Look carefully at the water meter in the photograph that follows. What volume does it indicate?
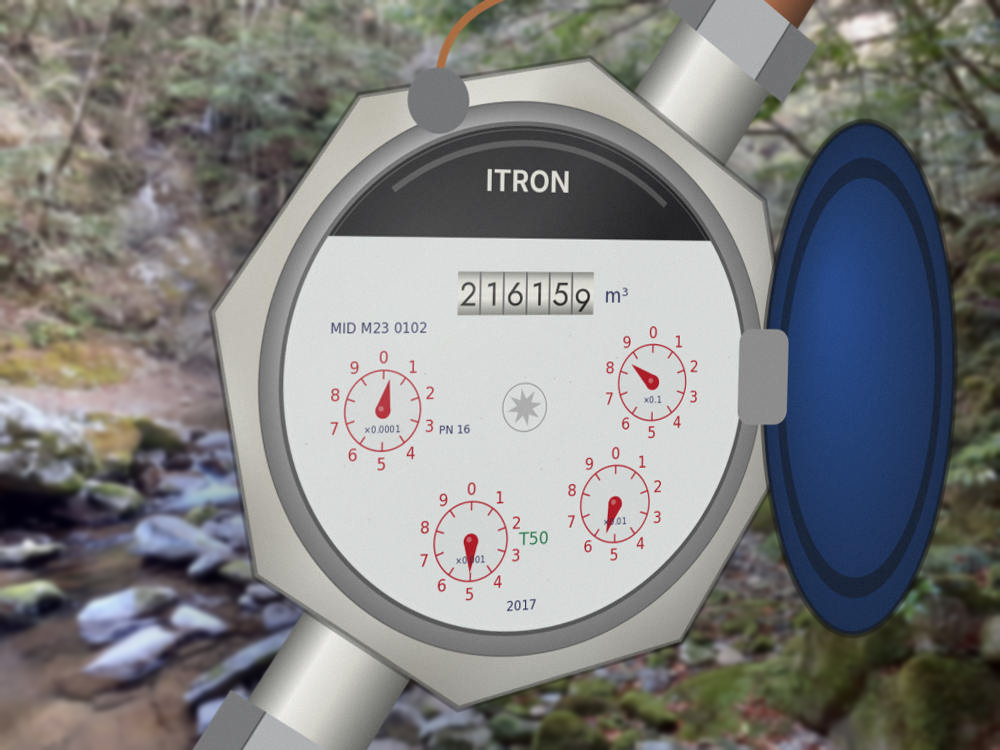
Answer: 216158.8550 m³
